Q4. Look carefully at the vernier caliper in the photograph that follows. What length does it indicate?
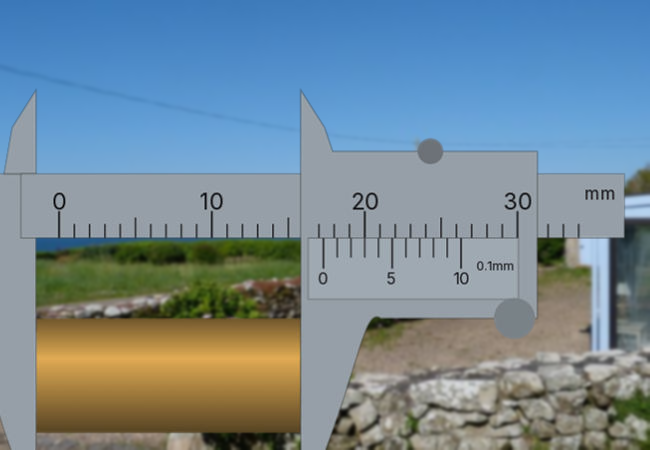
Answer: 17.3 mm
